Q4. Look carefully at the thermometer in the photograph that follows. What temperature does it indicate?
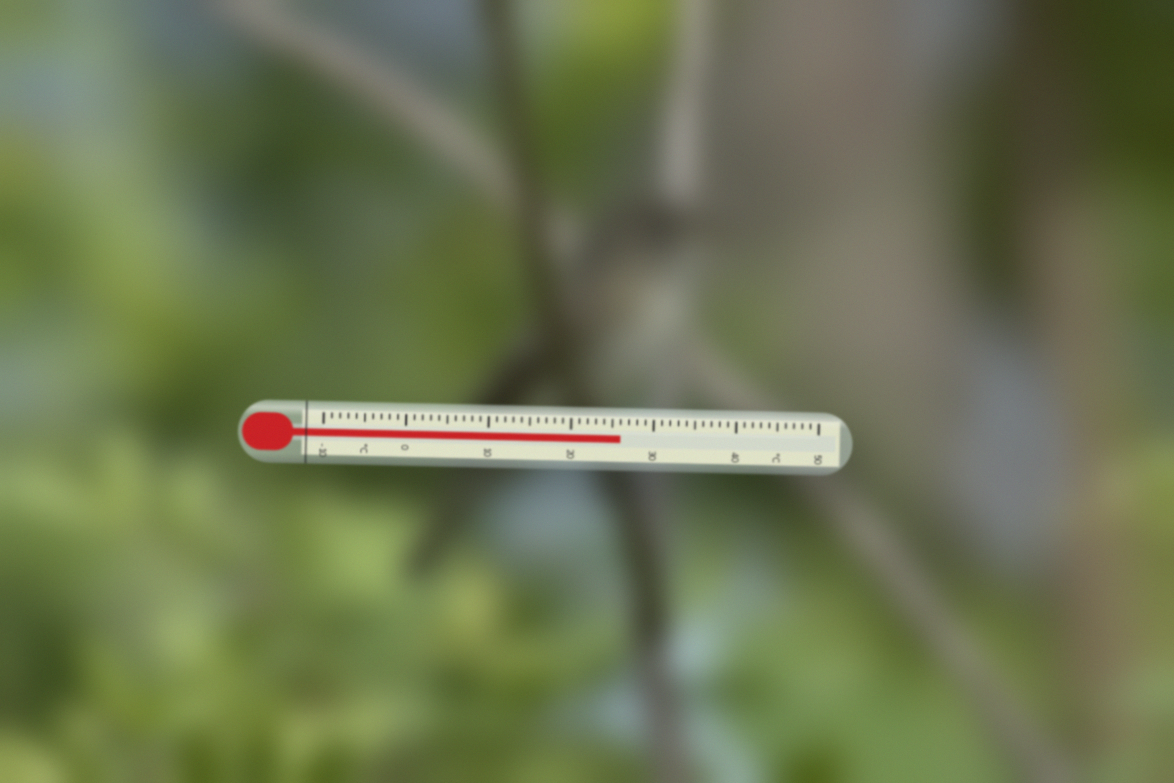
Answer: 26 °C
